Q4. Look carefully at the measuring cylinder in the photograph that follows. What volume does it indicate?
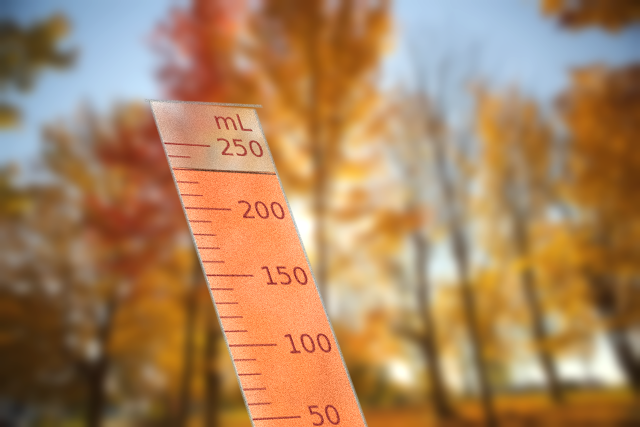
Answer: 230 mL
